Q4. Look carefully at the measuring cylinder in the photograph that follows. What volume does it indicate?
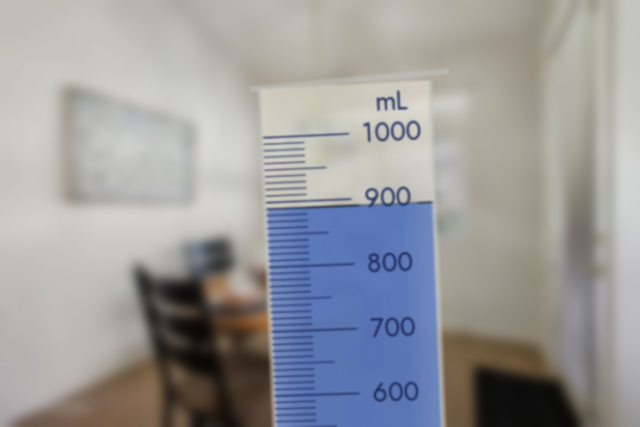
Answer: 890 mL
